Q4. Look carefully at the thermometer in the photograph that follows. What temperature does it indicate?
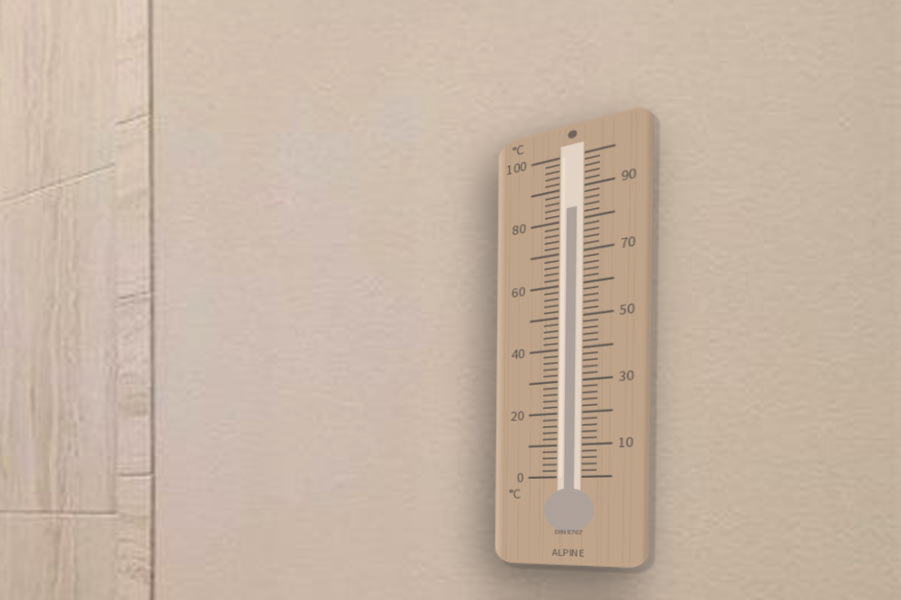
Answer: 84 °C
